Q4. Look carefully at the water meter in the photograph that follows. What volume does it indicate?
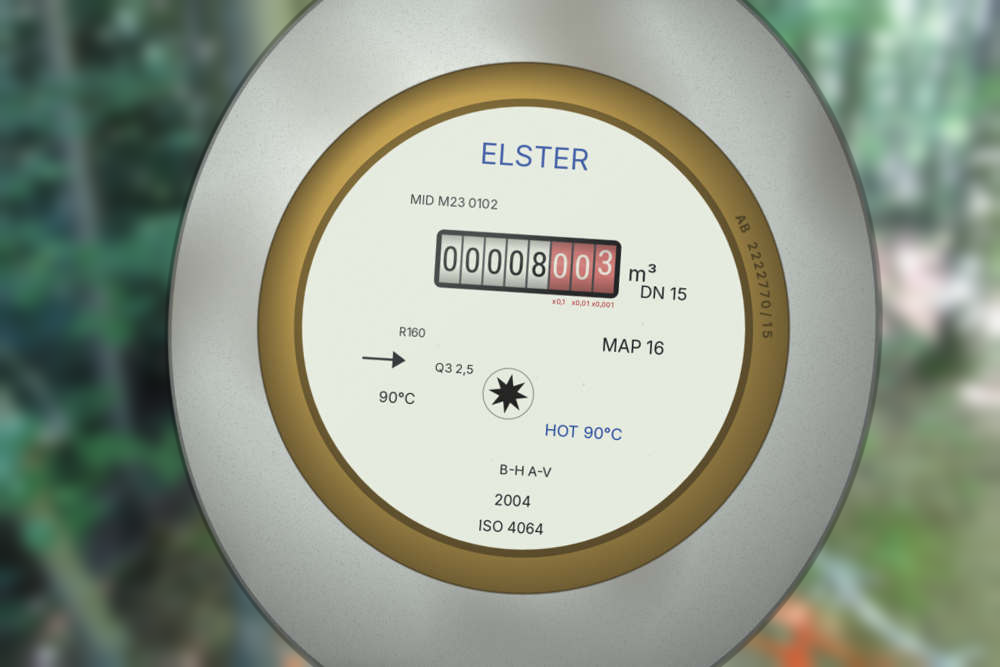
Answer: 8.003 m³
